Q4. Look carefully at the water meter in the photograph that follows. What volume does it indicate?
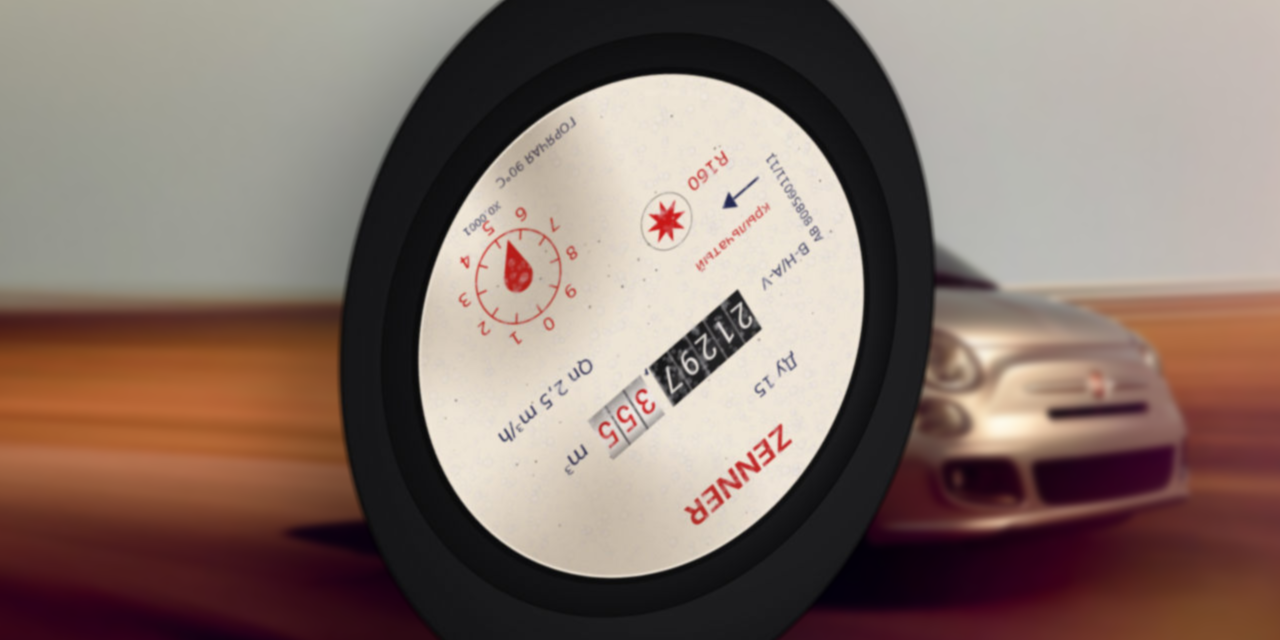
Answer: 21297.3555 m³
